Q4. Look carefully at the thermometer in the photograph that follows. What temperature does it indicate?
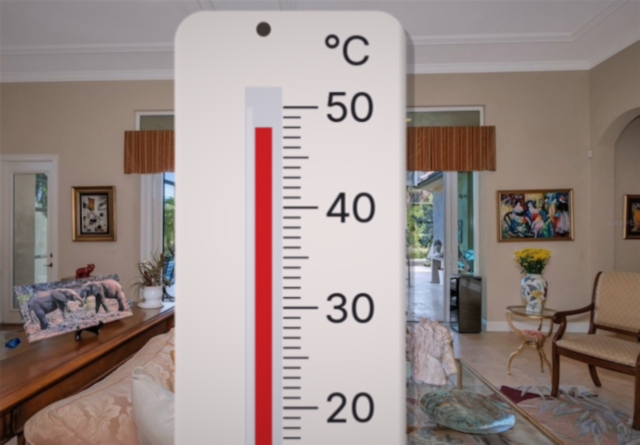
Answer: 48 °C
